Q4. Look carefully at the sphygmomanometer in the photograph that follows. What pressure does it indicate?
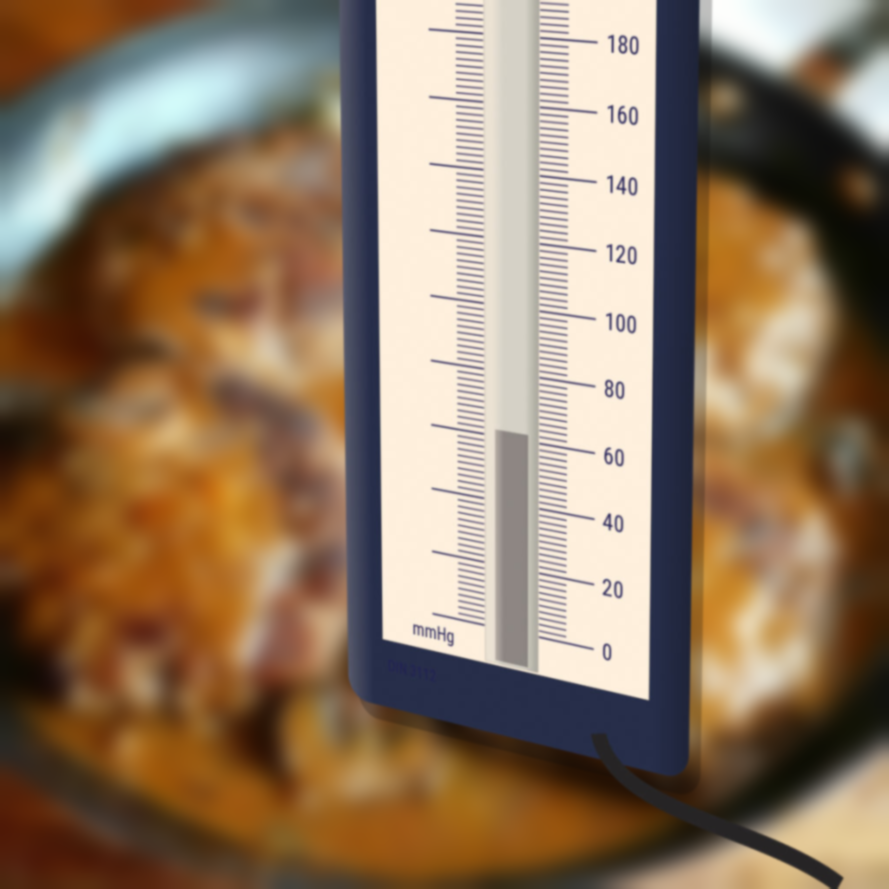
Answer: 62 mmHg
